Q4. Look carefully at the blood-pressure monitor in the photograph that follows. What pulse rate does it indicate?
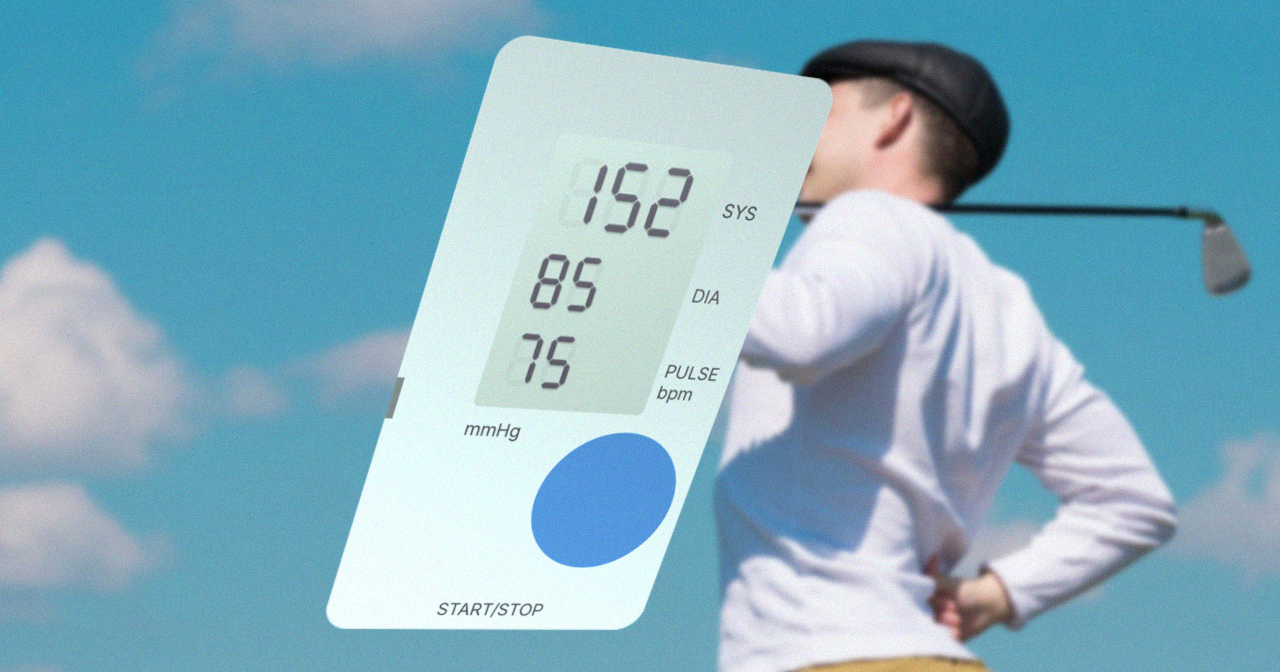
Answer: 75 bpm
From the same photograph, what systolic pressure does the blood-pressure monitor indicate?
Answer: 152 mmHg
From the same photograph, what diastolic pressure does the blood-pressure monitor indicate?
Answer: 85 mmHg
